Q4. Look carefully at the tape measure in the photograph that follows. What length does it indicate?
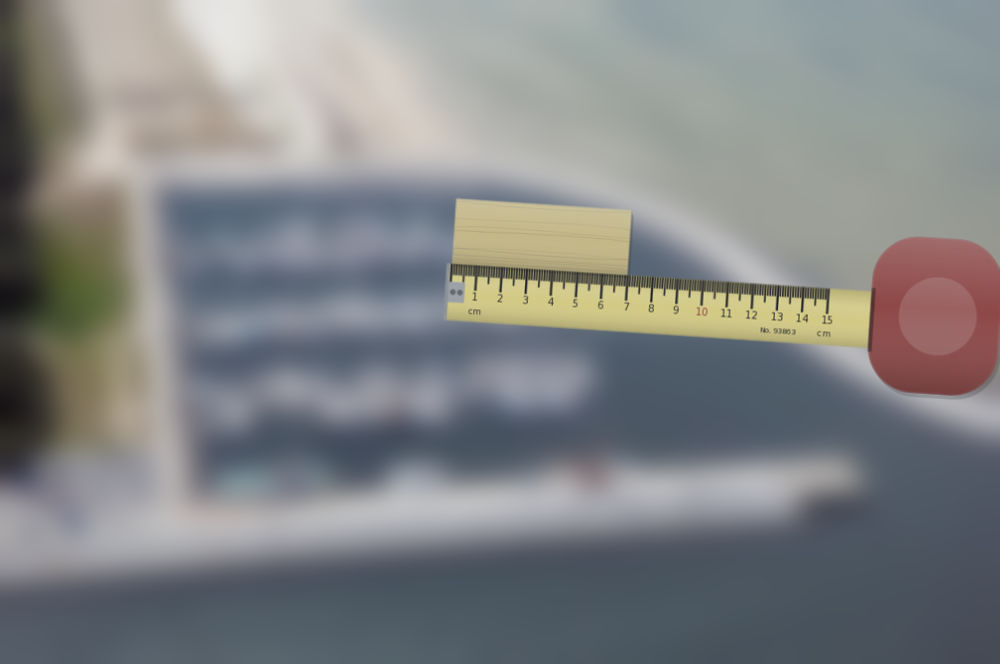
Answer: 7 cm
